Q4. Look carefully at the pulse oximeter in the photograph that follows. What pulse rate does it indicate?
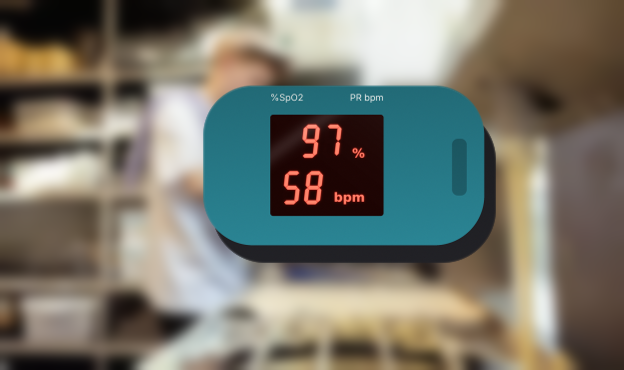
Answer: 58 bpm
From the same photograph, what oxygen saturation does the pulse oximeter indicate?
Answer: 97 %
